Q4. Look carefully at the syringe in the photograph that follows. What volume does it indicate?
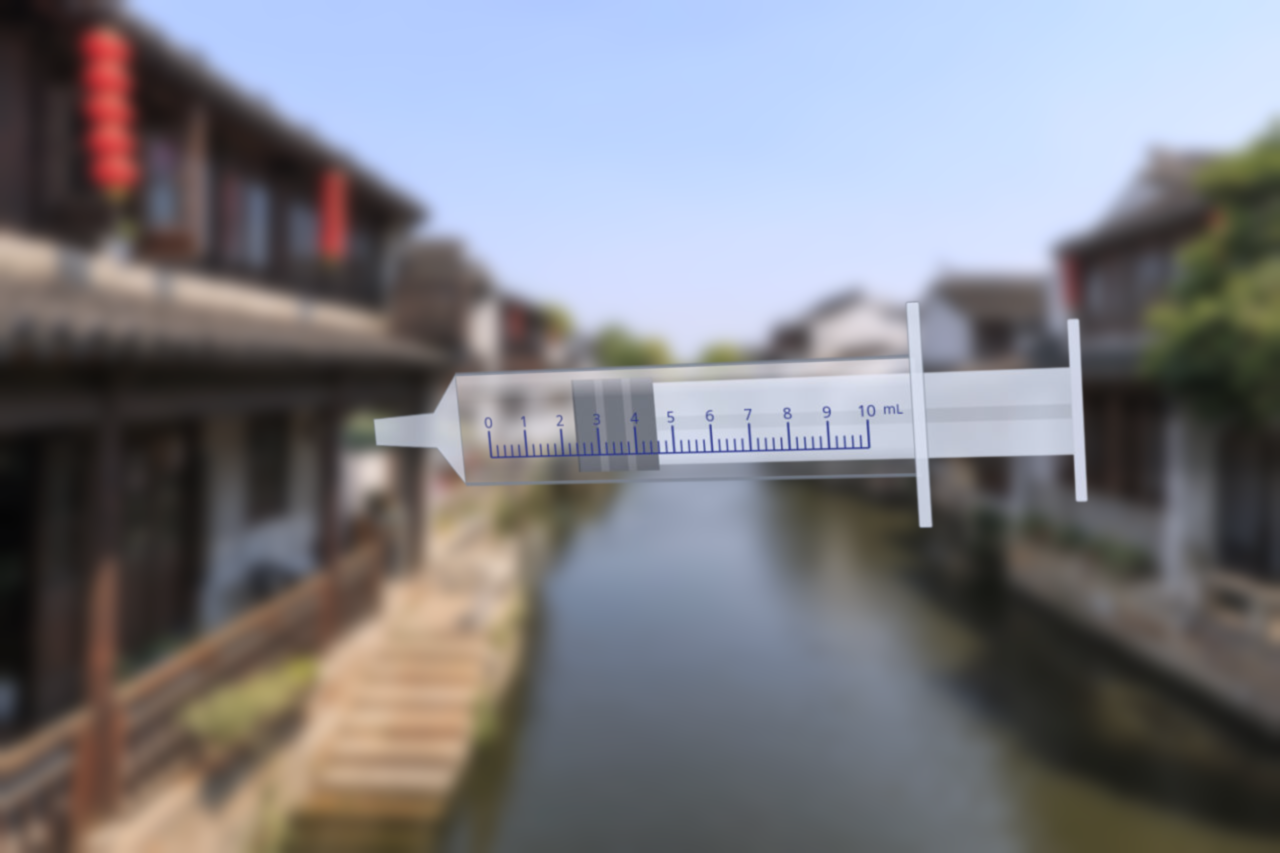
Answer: 2.4 mL
